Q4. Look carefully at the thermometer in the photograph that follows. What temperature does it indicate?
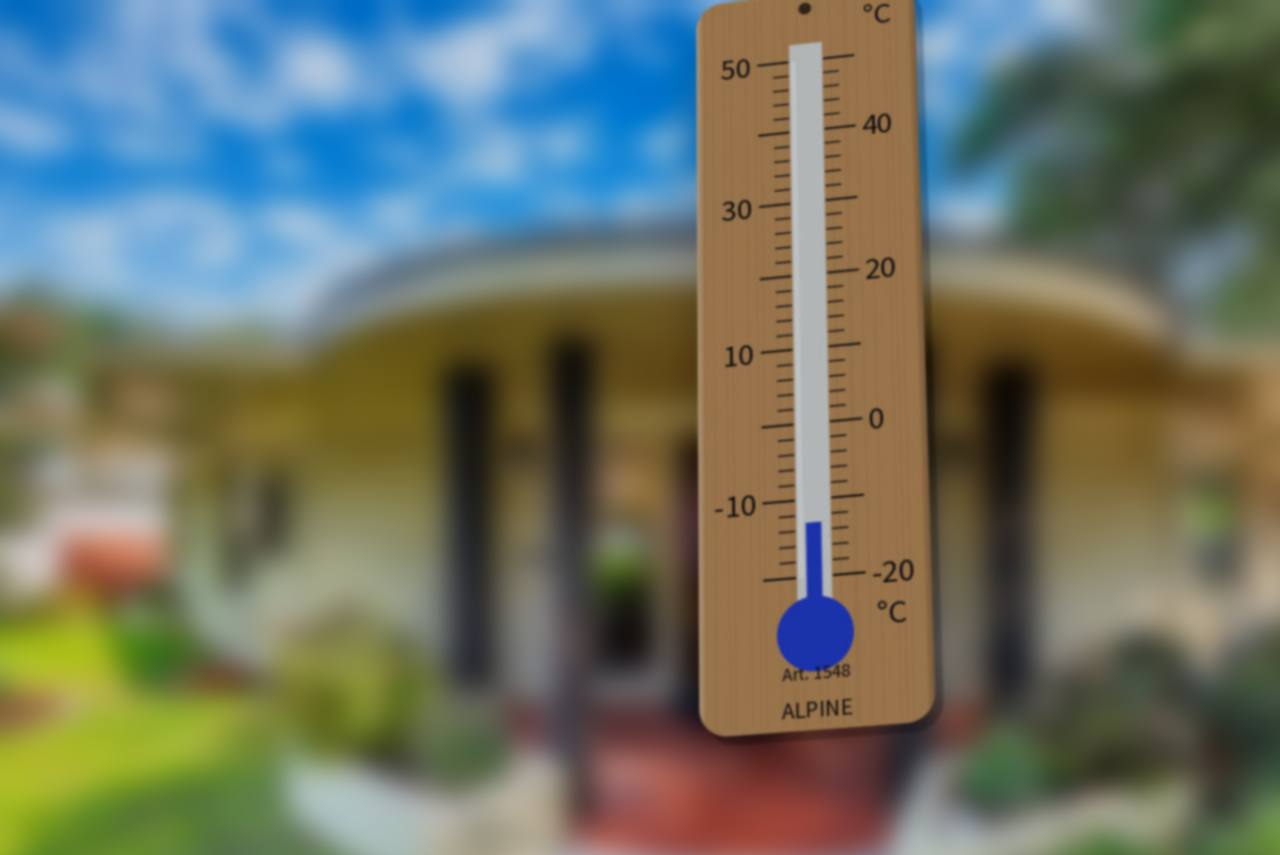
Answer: -13 °C
